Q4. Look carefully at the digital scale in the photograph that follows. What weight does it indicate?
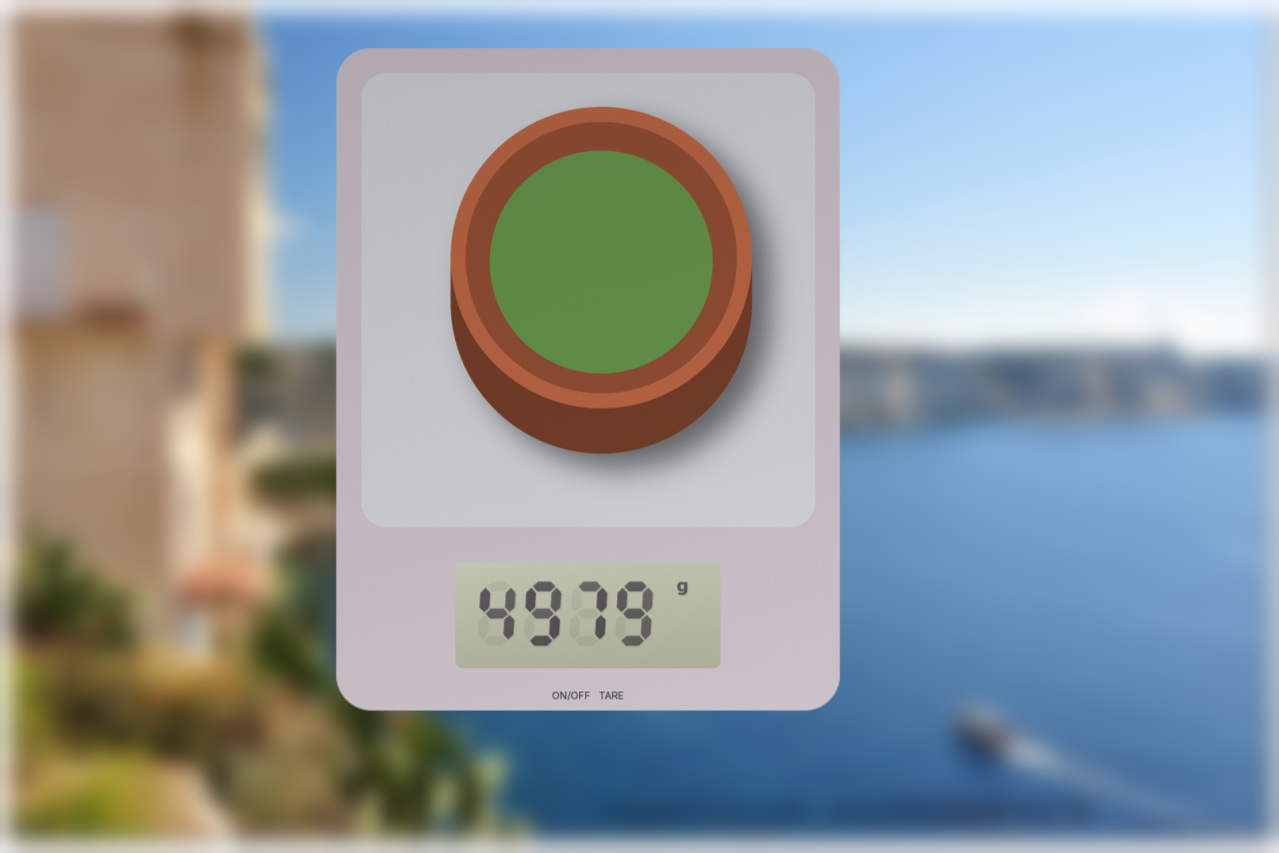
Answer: 4979 g
